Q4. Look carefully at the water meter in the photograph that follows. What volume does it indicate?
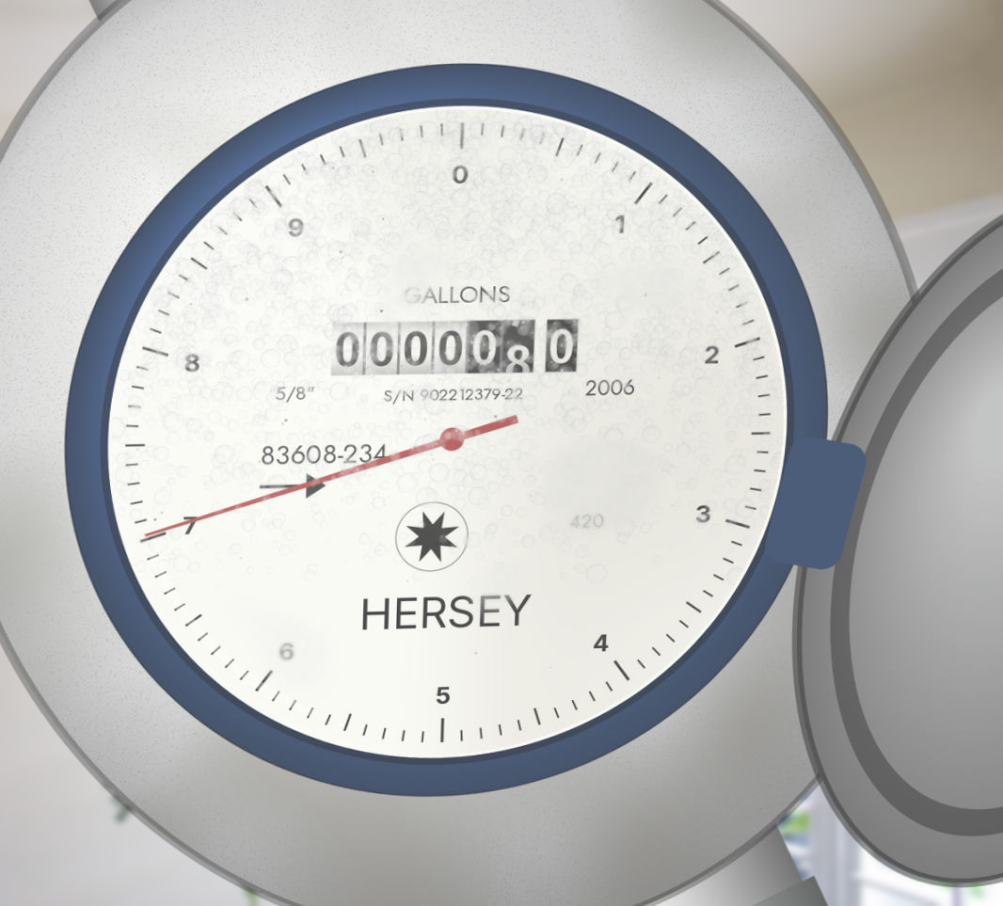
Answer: 77.0 gal
